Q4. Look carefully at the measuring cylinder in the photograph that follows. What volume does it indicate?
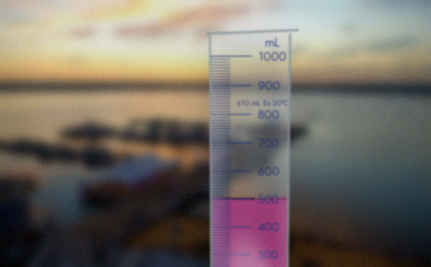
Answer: 500 mL
